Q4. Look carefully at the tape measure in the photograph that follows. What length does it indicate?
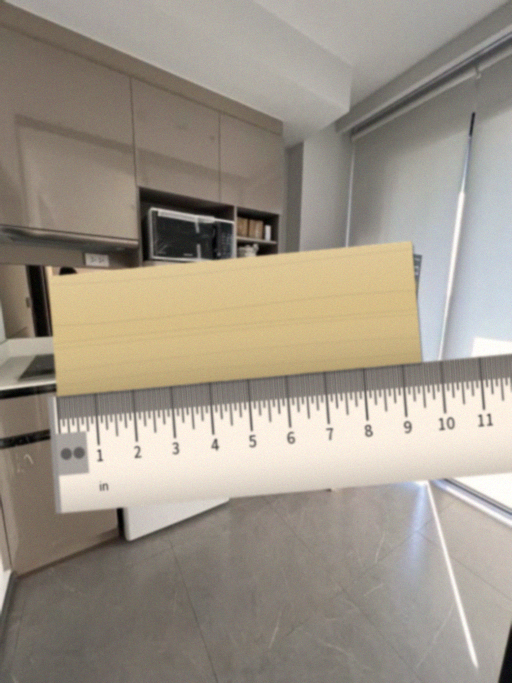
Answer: 9.5 in
